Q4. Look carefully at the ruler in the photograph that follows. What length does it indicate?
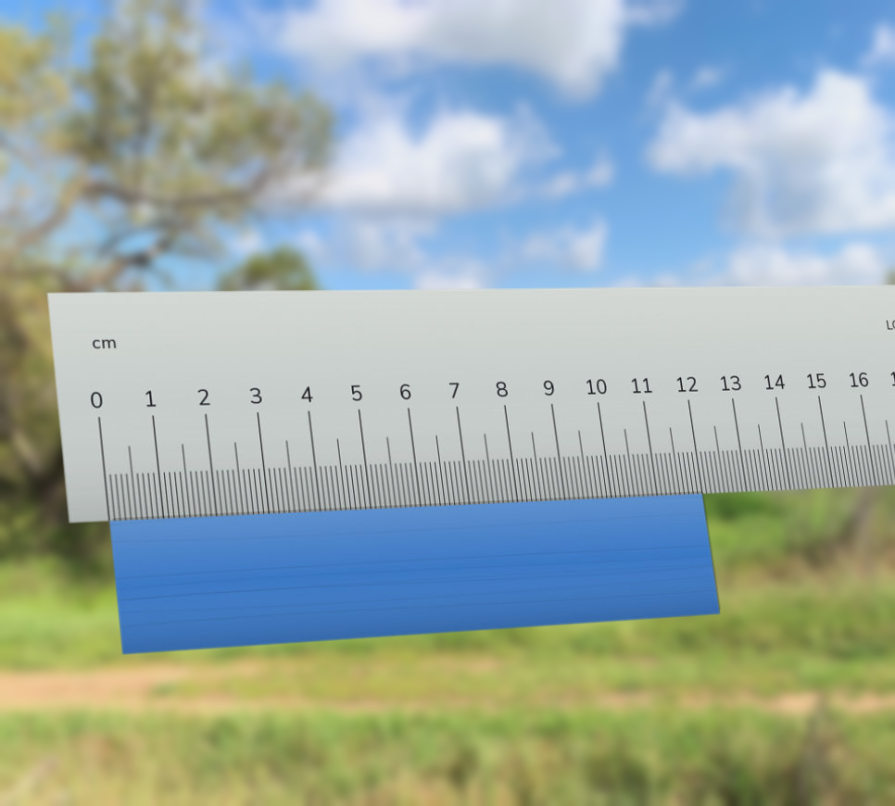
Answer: 12 cm
